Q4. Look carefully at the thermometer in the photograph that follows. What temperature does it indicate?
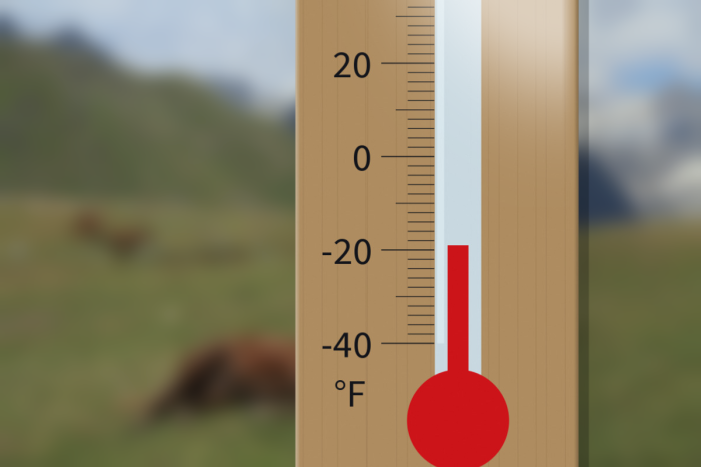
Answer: -19 °F
